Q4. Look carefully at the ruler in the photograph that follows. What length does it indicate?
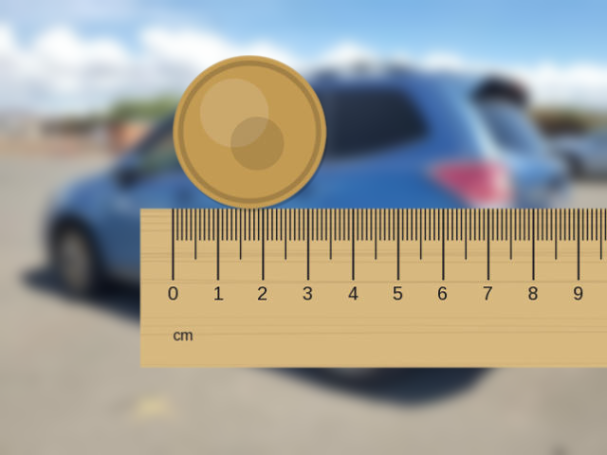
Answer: 3.4 cm
